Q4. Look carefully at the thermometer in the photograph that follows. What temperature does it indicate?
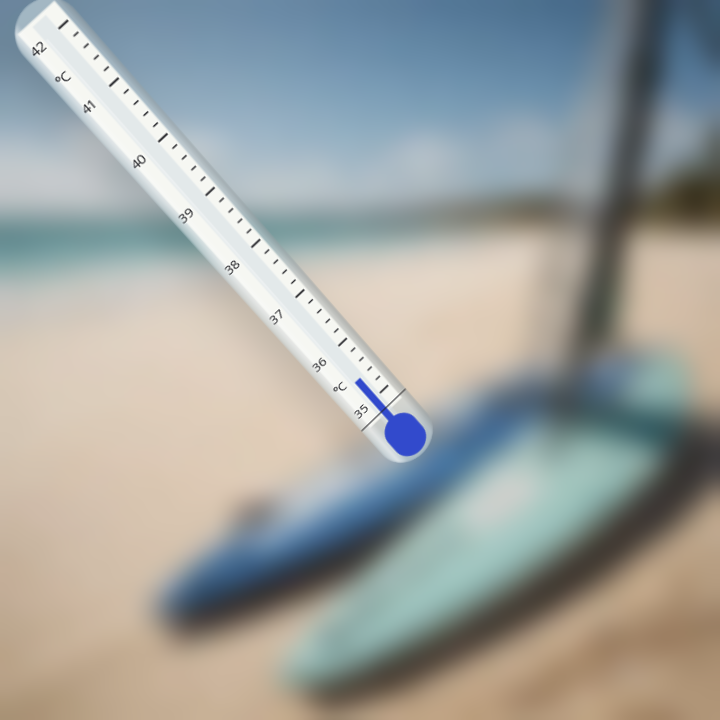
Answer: 35.4 °C
